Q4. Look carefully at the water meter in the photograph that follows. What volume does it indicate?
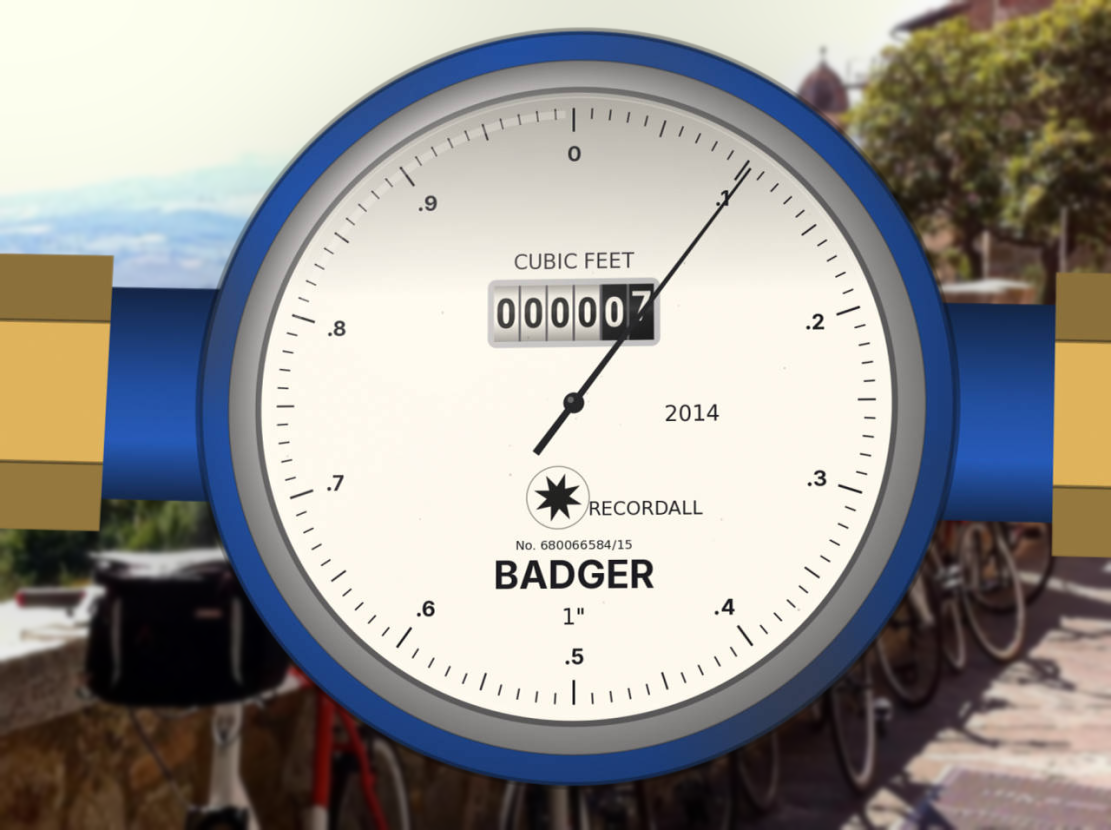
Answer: 7.10 ft³
